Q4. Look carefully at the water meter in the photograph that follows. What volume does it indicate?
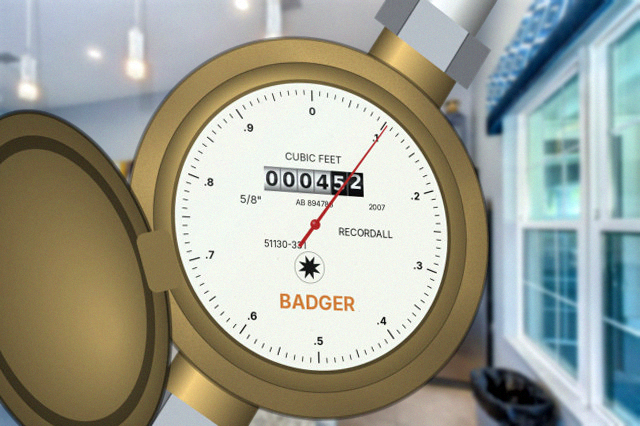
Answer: 452.10 ft³
